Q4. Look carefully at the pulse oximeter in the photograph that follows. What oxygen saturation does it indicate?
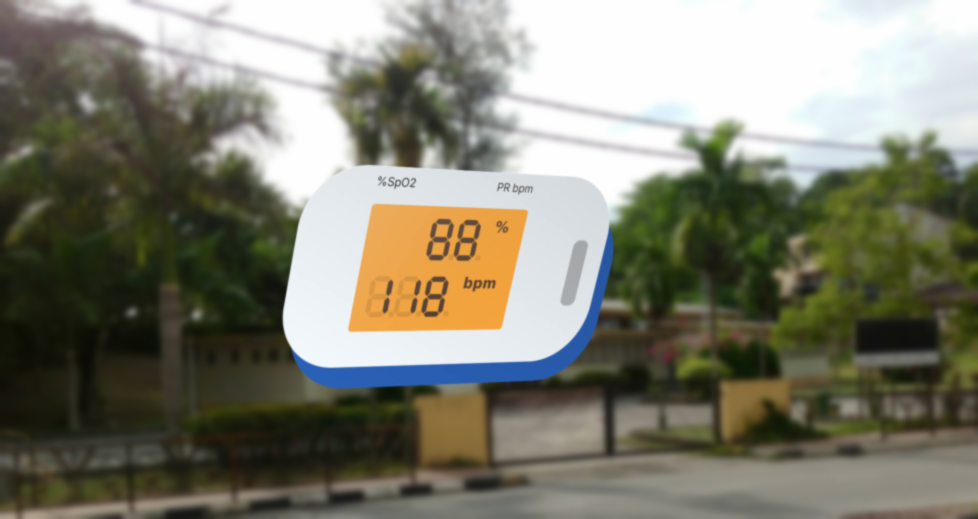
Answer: 88 %
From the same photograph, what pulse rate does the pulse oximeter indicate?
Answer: 118 bpm
